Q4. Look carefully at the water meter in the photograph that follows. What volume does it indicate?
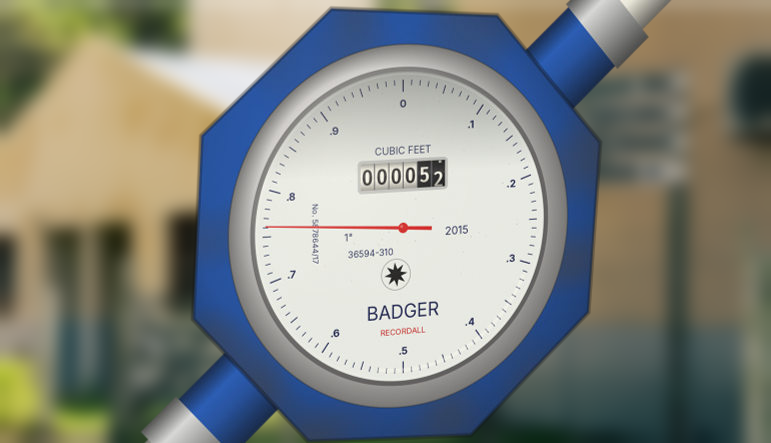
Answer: 51.76 ft³
